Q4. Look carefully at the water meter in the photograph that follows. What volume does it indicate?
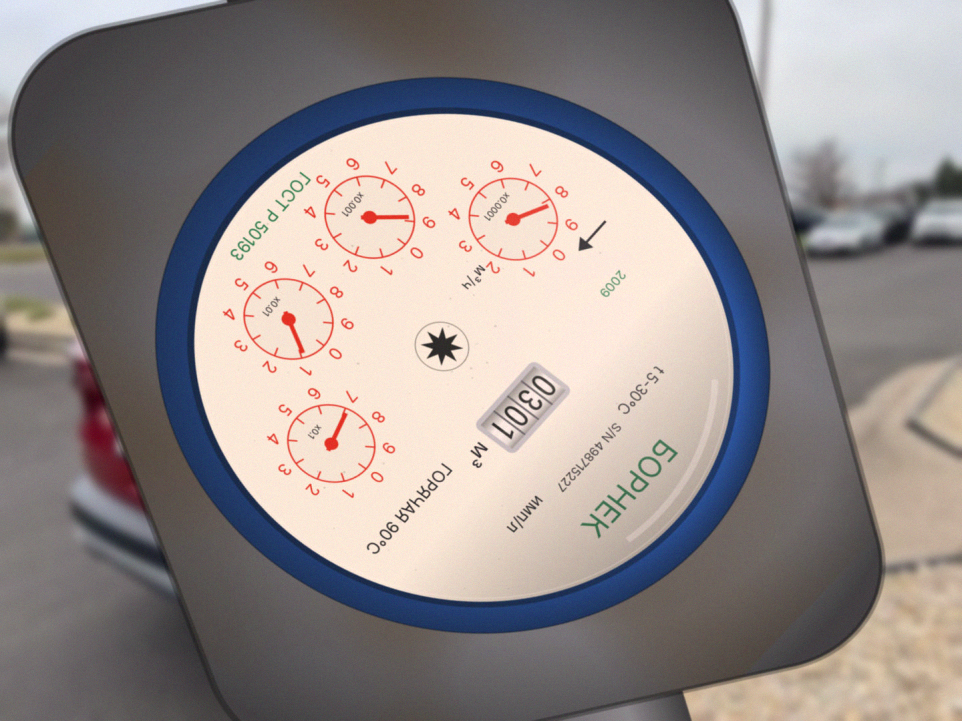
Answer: 301.7088 m³
